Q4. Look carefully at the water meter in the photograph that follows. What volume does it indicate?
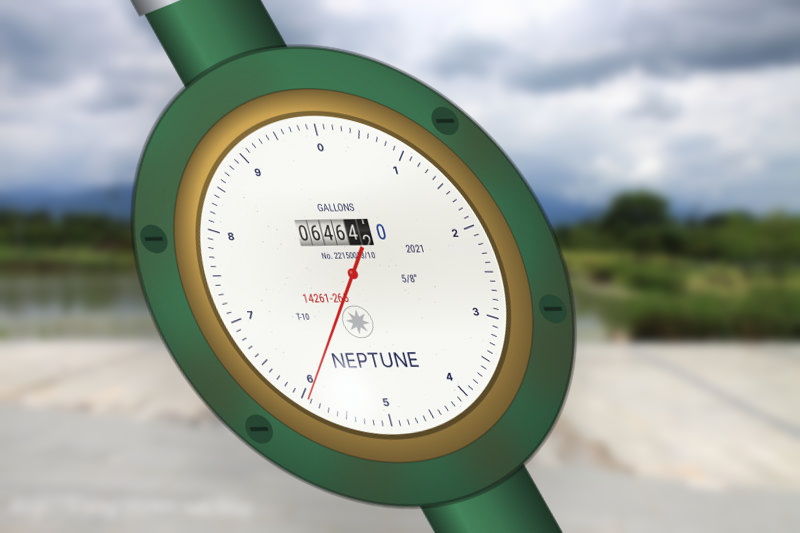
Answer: 646415.9 gal
